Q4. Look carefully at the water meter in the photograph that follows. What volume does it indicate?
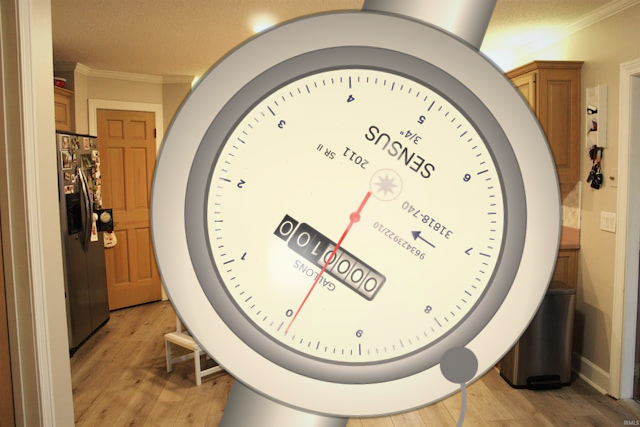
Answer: 99.9 gal
